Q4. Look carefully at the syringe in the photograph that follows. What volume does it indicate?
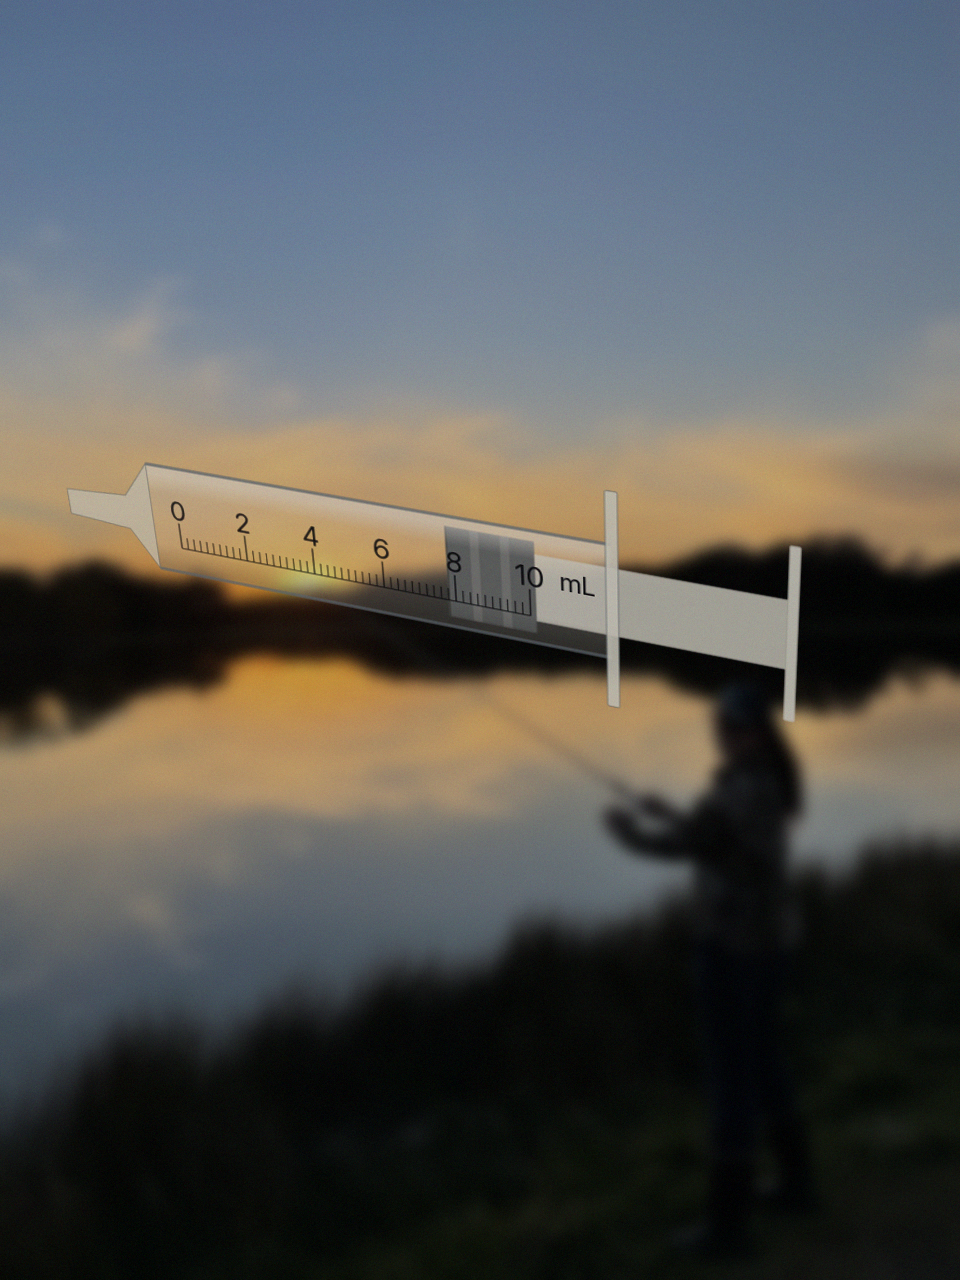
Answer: 7.8 mL
